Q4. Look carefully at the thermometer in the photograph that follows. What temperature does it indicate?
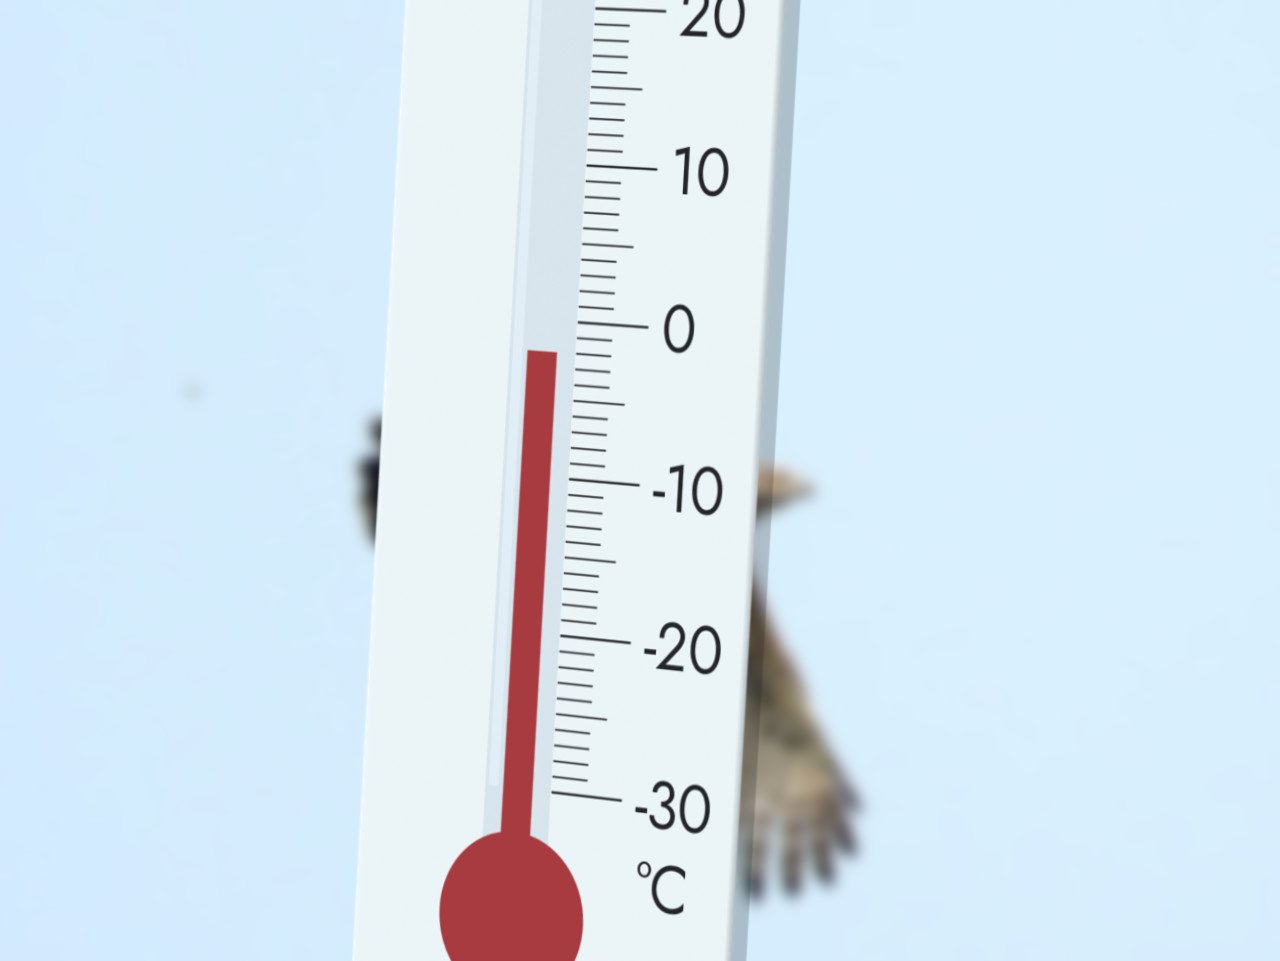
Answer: -2 °C
